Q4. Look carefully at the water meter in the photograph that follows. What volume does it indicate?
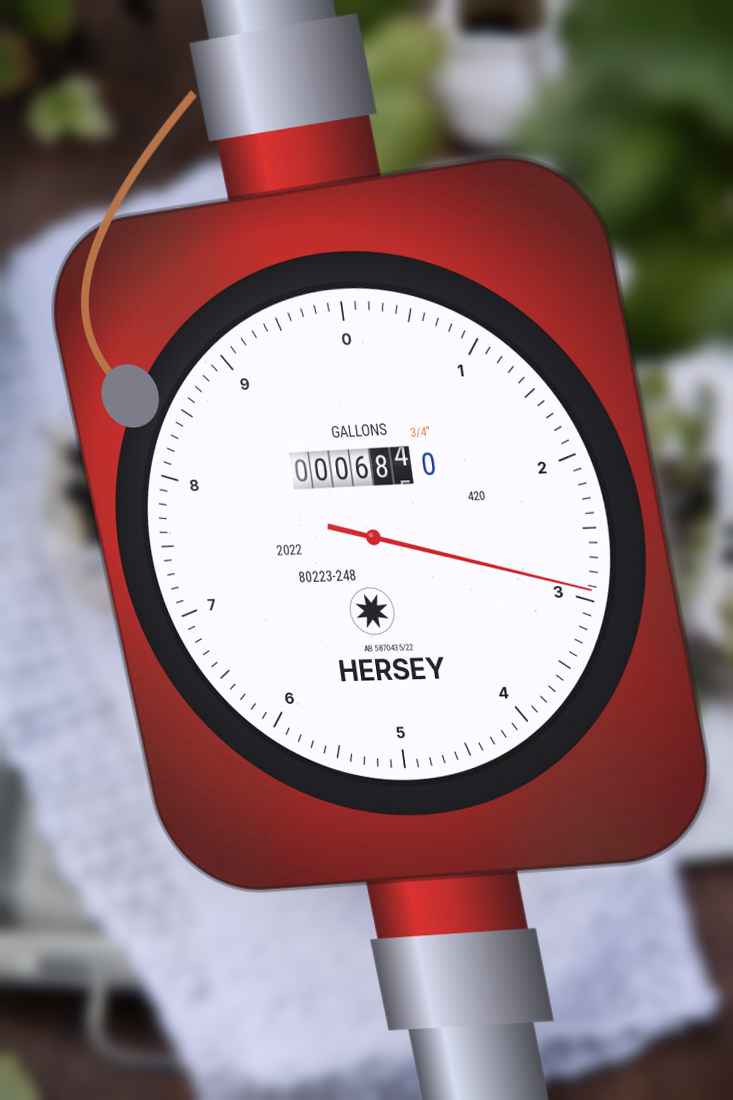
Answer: 6842.9 gal
